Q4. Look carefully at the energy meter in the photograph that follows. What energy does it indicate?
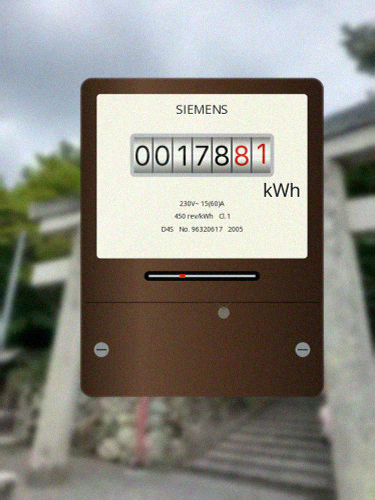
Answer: 178.81 kWh
